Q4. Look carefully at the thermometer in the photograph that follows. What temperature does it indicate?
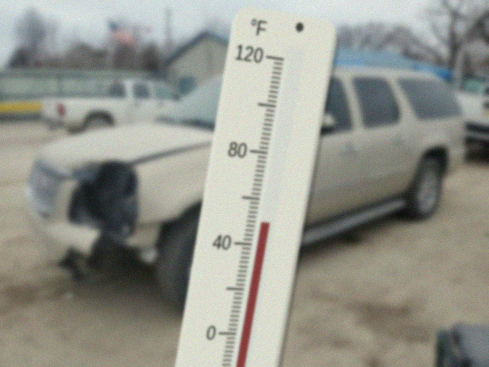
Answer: 50 °F
